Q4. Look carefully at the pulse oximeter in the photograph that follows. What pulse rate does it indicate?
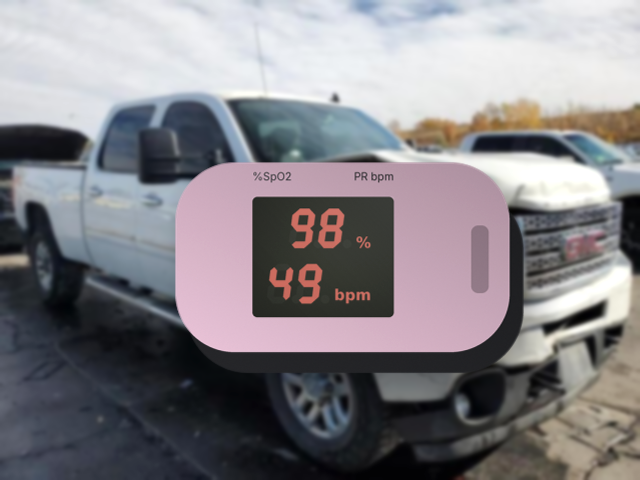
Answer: 49 bpm
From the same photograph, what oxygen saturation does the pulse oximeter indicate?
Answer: 98 %
